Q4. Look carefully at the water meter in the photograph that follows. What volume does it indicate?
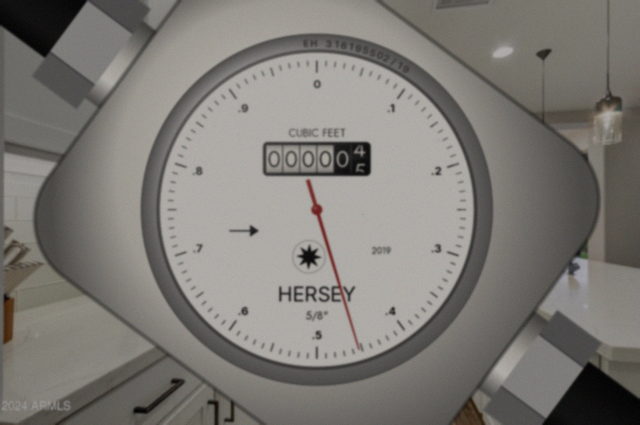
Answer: 4.45 ft³
